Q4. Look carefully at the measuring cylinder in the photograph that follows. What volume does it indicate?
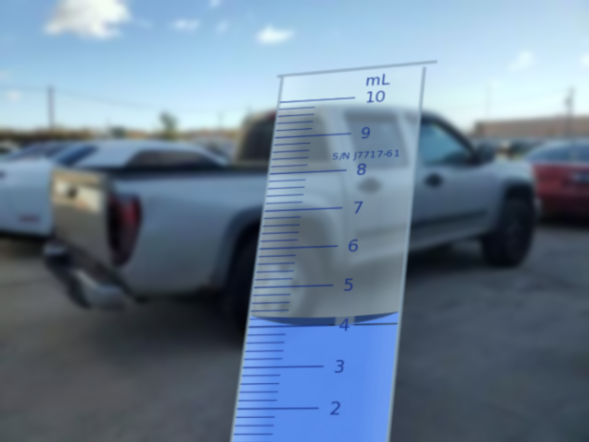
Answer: 4 mL
